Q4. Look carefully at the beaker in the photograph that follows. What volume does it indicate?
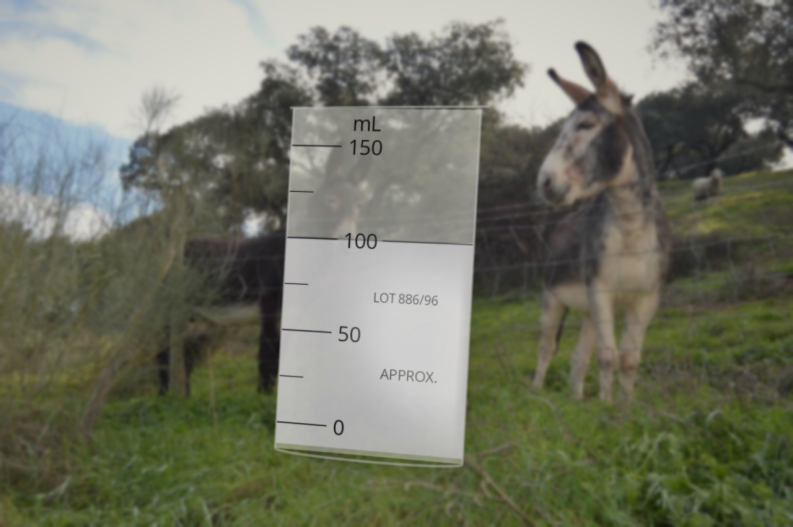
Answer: 100 mL
